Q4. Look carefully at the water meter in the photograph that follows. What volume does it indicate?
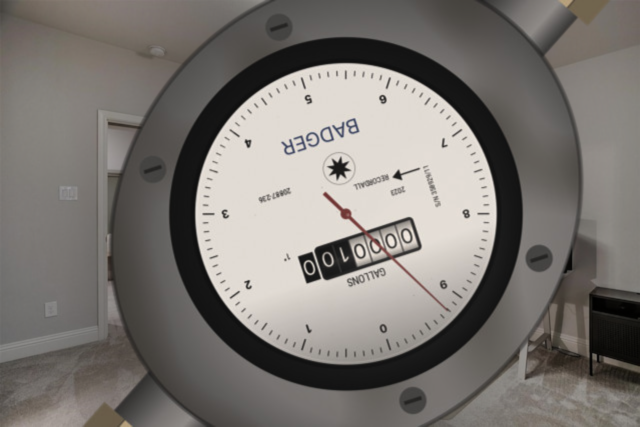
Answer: 99.2 gal
